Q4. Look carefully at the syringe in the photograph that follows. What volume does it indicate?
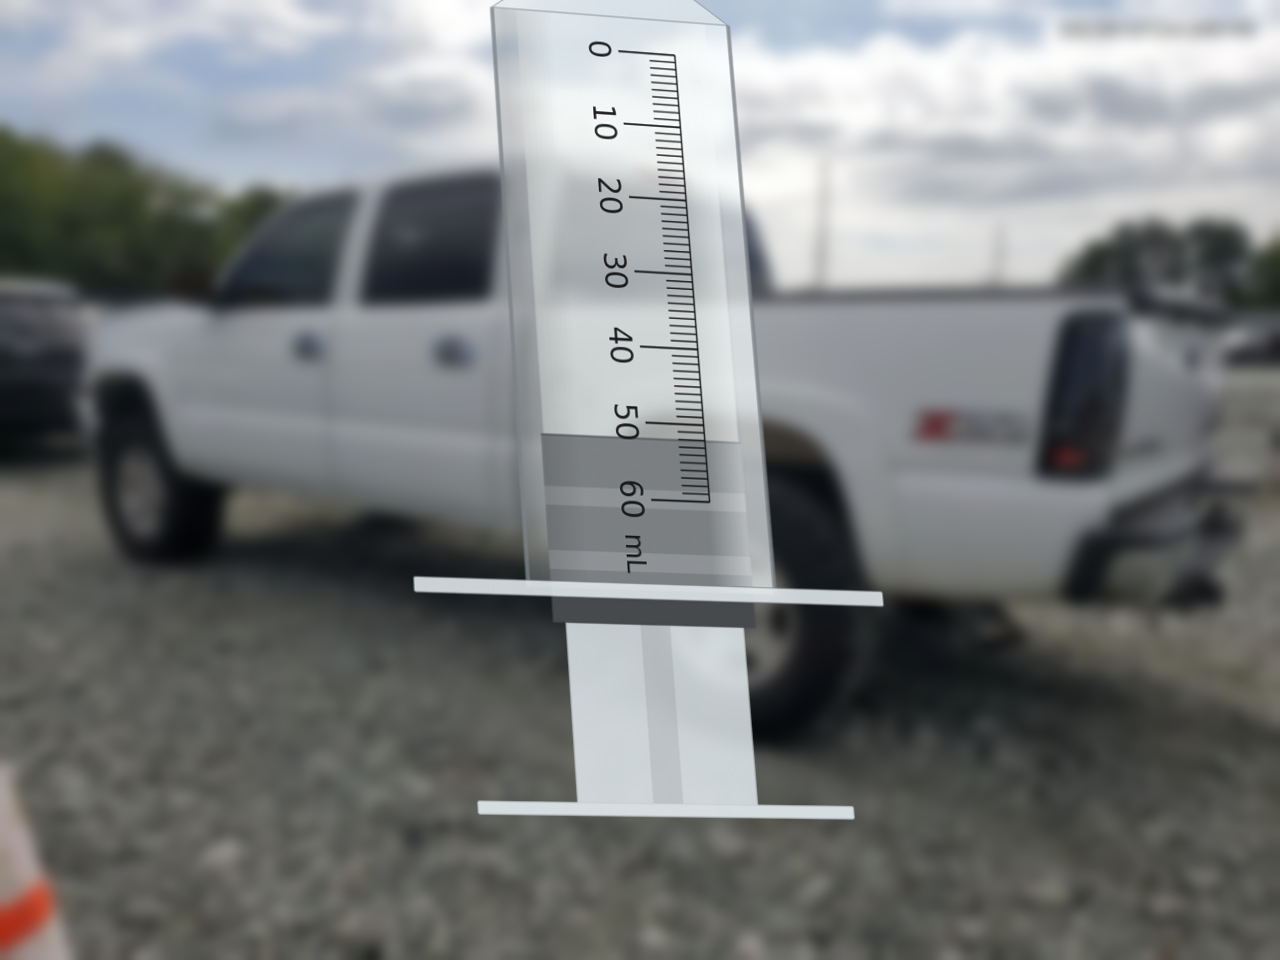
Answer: 52 mL
